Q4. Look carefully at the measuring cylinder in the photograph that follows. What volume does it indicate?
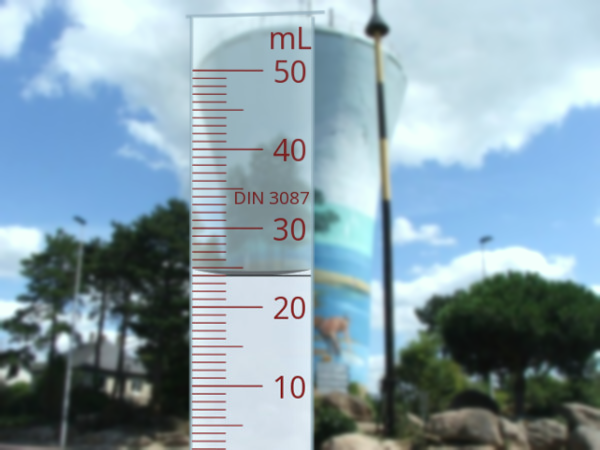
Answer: 24 mL
